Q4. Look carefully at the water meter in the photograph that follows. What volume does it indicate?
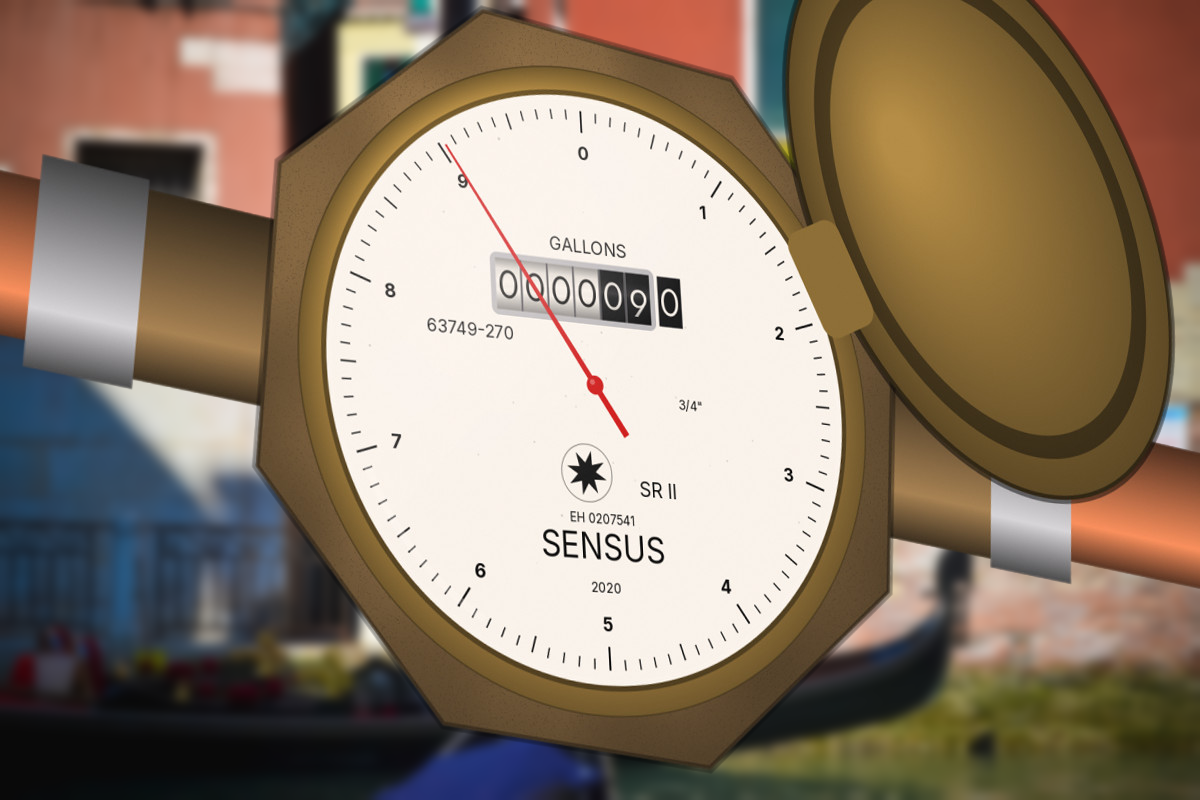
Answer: 89.0 gal
